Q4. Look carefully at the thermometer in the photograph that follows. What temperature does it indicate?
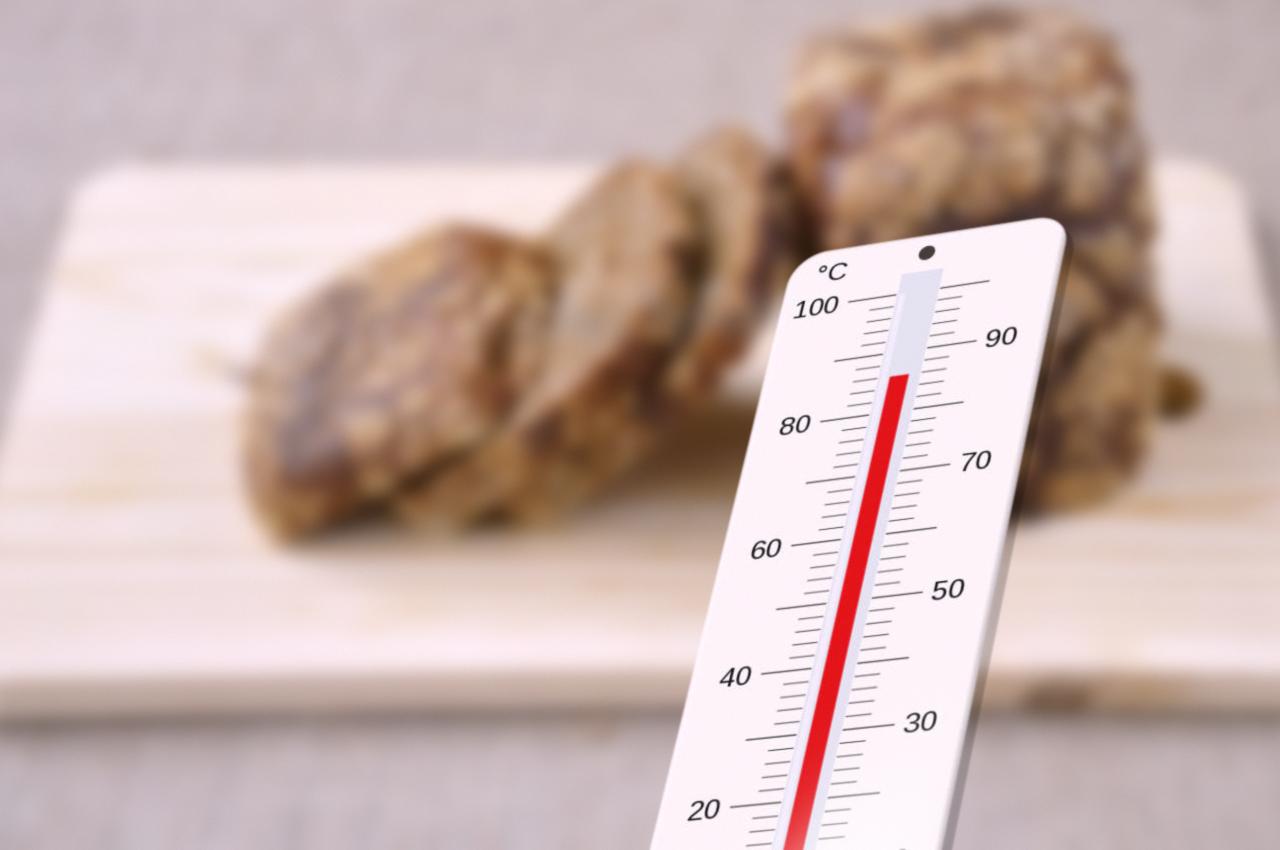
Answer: 86 °C
